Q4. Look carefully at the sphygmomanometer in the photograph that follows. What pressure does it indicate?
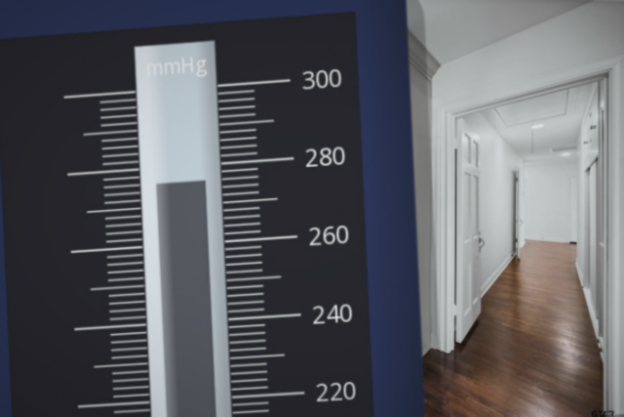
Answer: 276 mmHg
